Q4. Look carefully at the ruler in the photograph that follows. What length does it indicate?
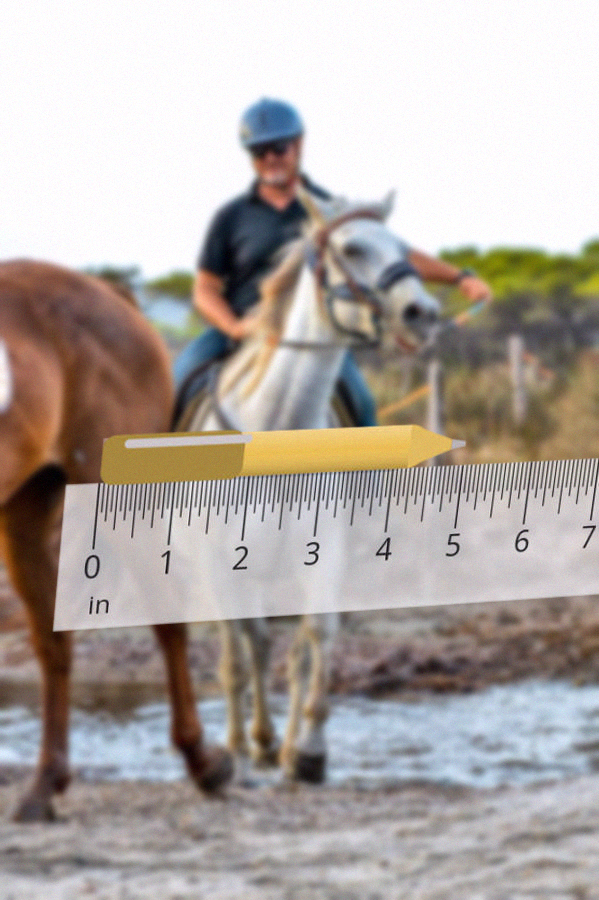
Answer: 5 in
